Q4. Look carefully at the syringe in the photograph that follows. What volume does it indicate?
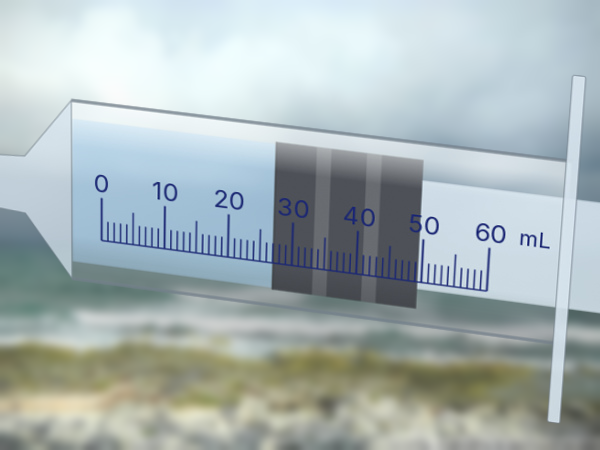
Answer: 27 mL
